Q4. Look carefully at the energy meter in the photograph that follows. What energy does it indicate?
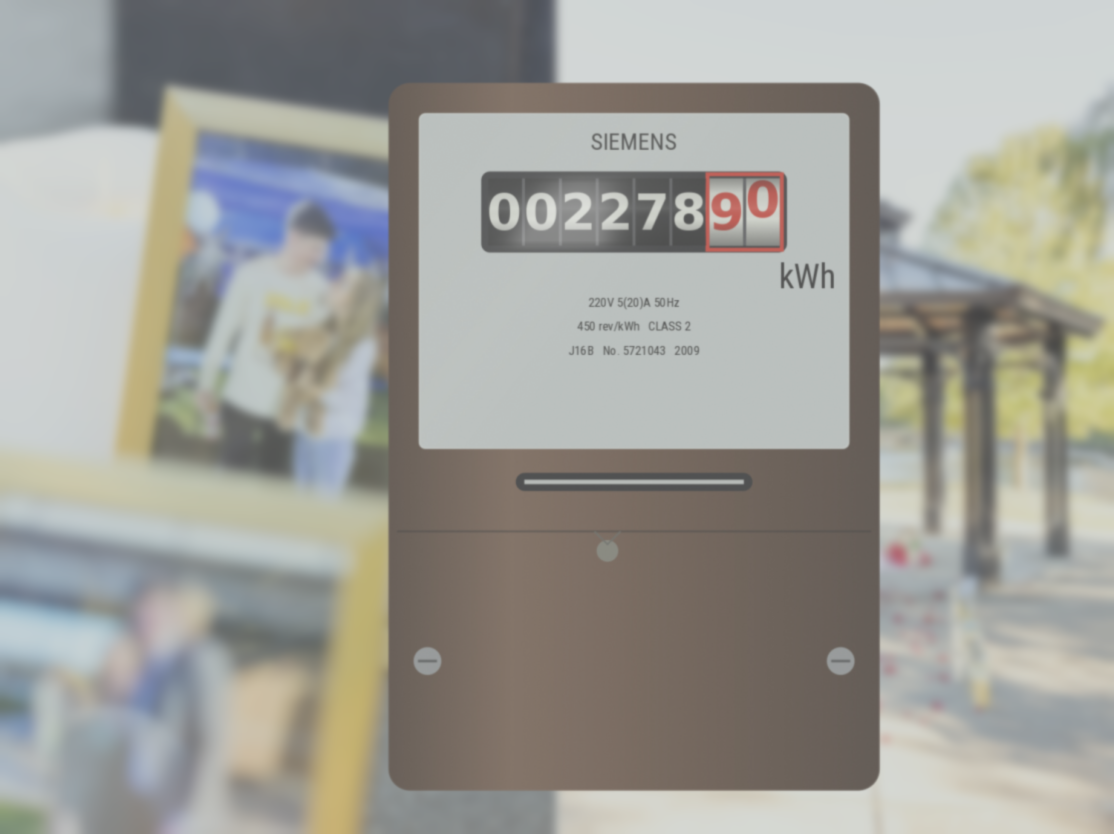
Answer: 2278.90 kWh
